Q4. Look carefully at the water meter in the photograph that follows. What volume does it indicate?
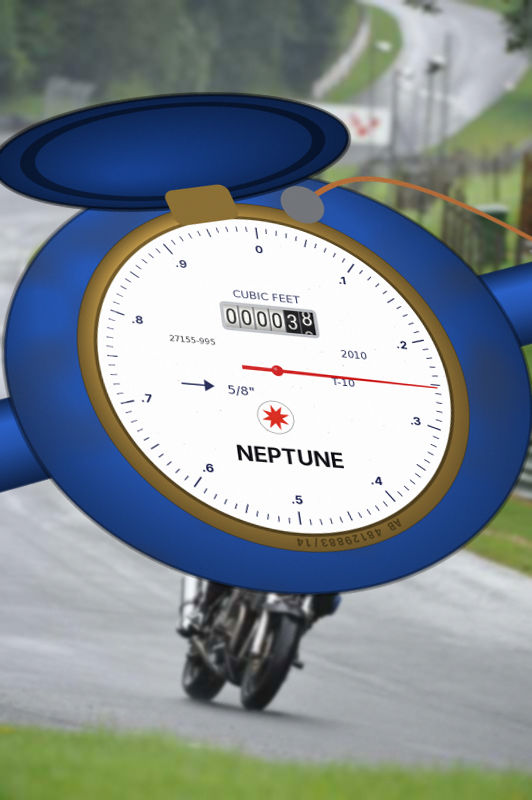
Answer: 38.25 ft³
